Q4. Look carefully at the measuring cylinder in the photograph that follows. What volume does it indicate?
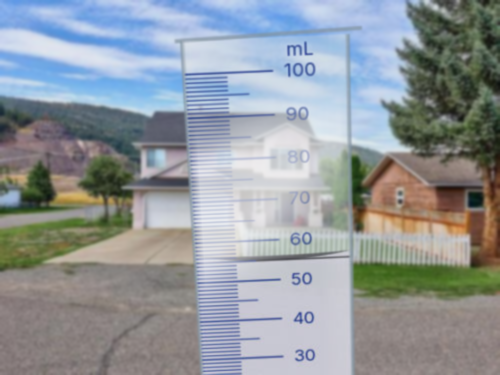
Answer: 55 mL
